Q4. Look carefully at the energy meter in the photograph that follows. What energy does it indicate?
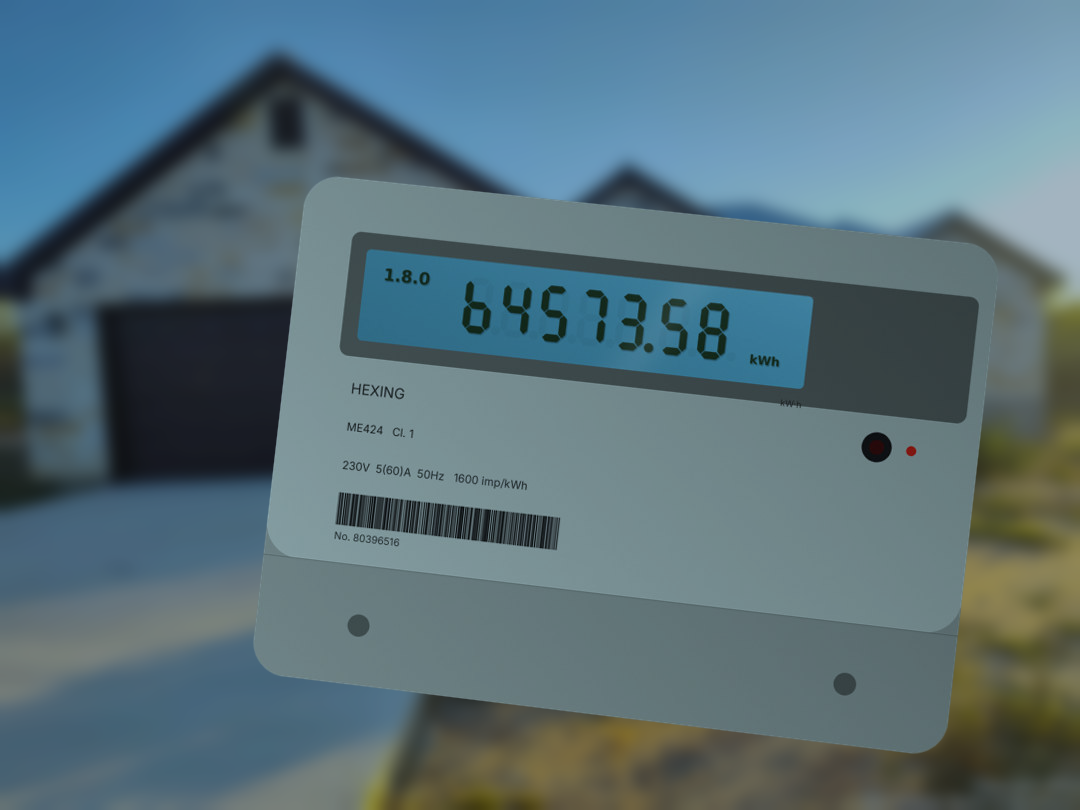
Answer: 64573.58 kWh
